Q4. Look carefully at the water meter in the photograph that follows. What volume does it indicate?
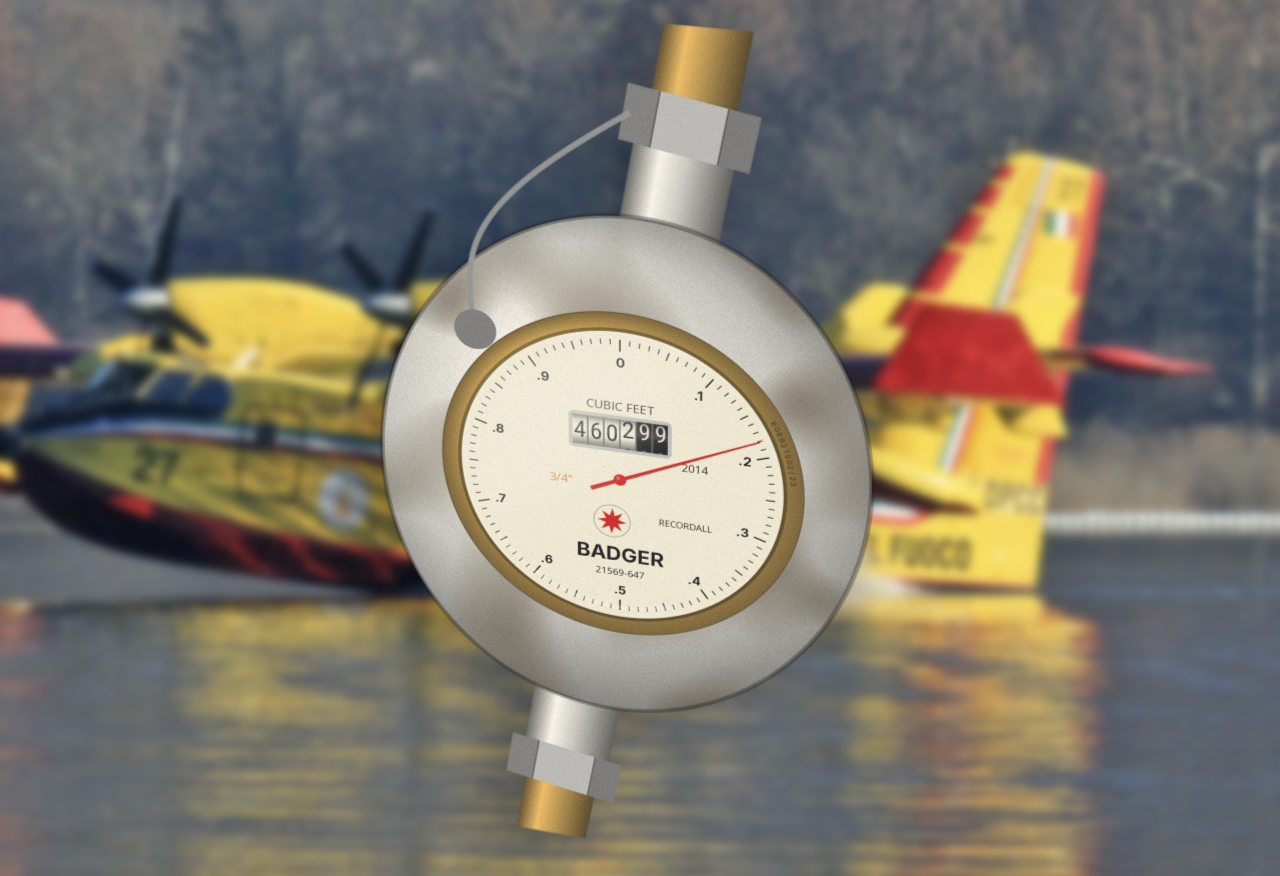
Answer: 460299.18 ft³
